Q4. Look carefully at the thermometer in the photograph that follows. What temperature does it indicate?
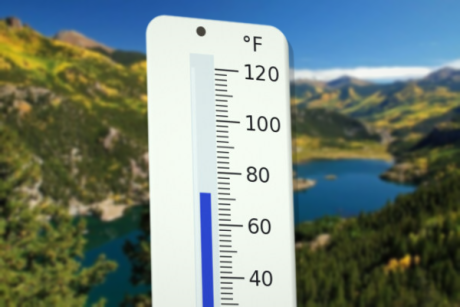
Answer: 72 °F
